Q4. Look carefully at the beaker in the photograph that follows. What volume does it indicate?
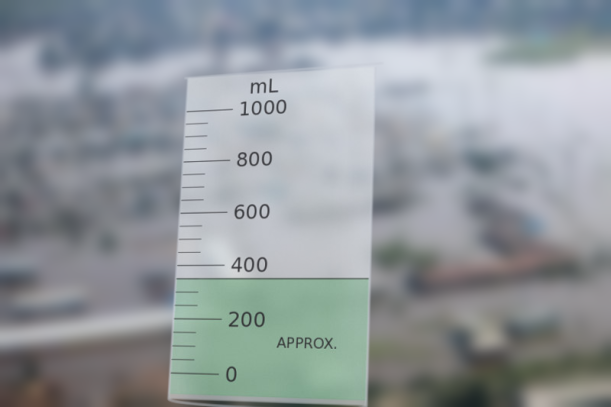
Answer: 350 mL
